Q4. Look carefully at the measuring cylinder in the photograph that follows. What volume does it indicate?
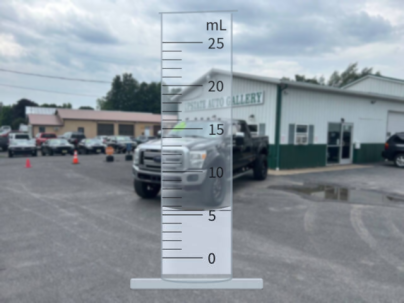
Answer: 5.5 mL
